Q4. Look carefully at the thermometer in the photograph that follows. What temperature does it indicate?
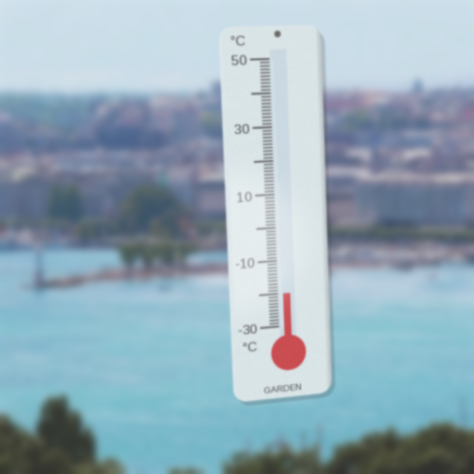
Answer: -20 °C
